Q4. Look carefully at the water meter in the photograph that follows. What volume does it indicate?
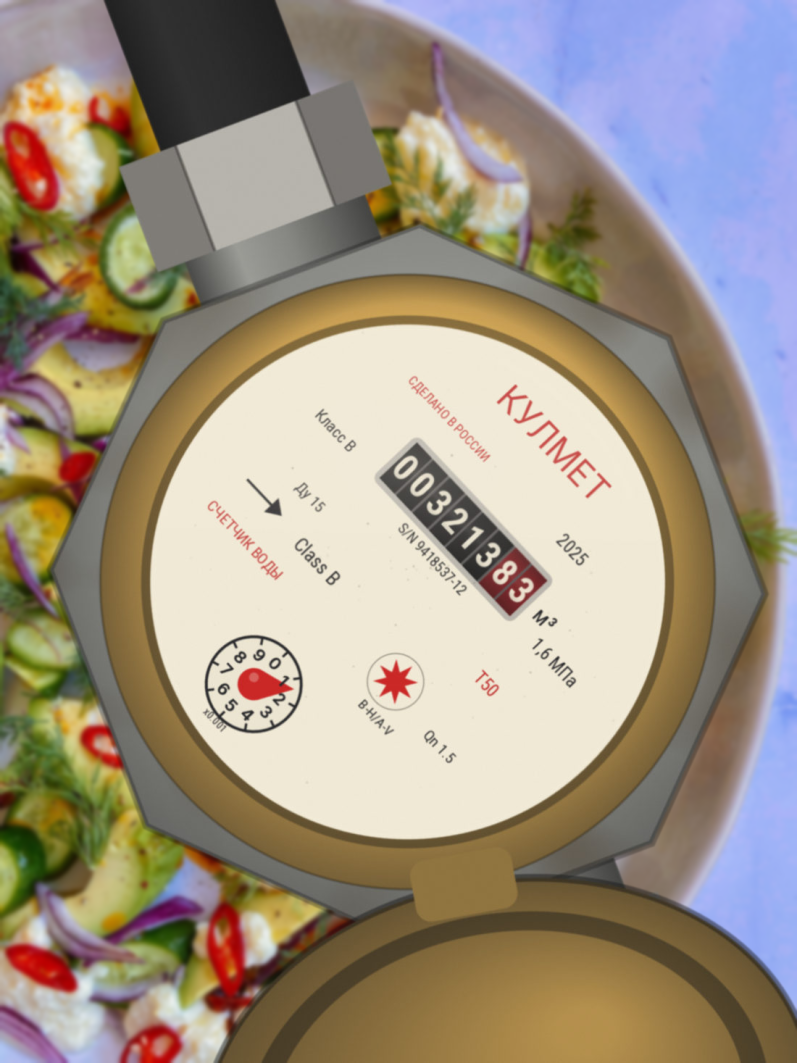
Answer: 3213.831 m³
